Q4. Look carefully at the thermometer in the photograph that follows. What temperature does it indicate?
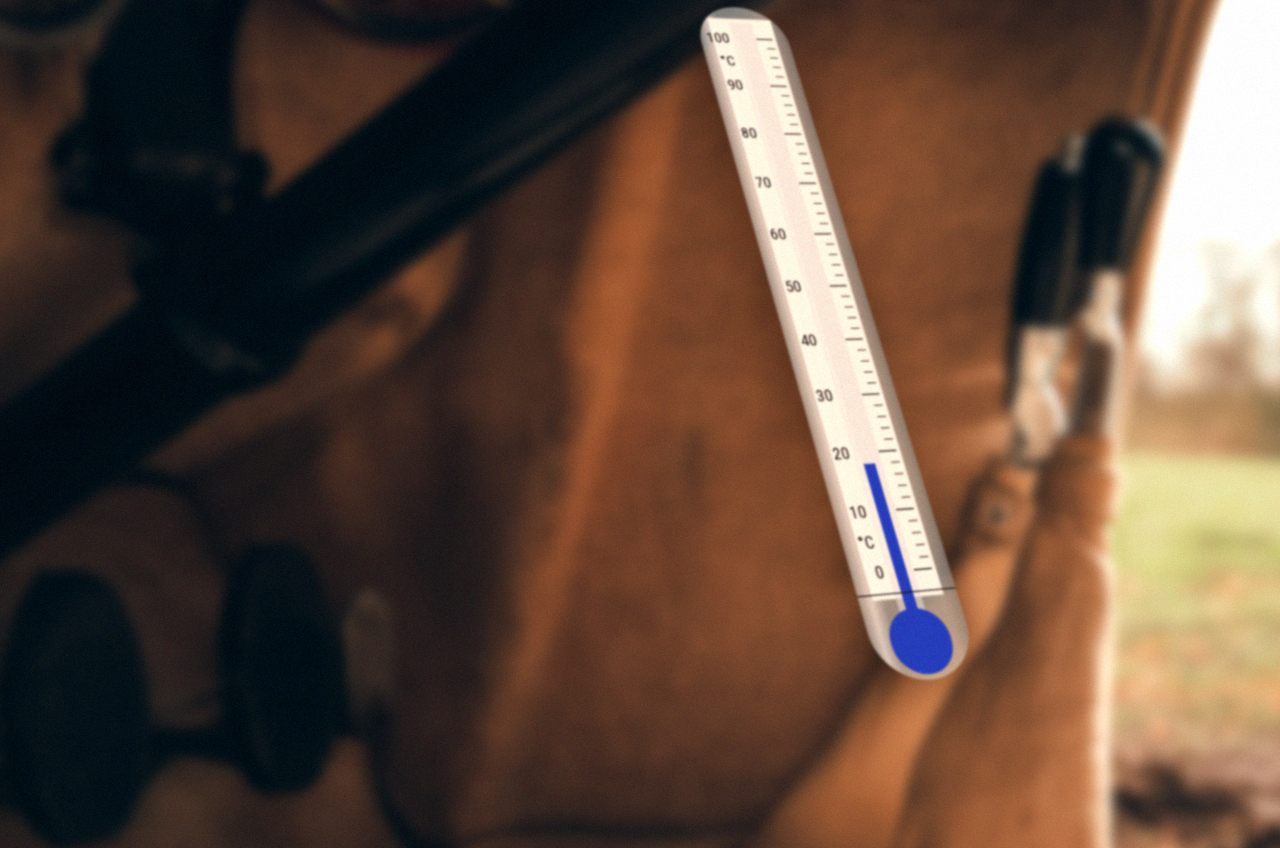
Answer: 18 °C
